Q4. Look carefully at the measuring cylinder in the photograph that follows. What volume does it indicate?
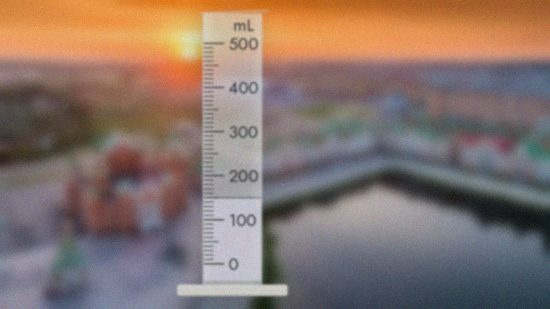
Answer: 150 mL
